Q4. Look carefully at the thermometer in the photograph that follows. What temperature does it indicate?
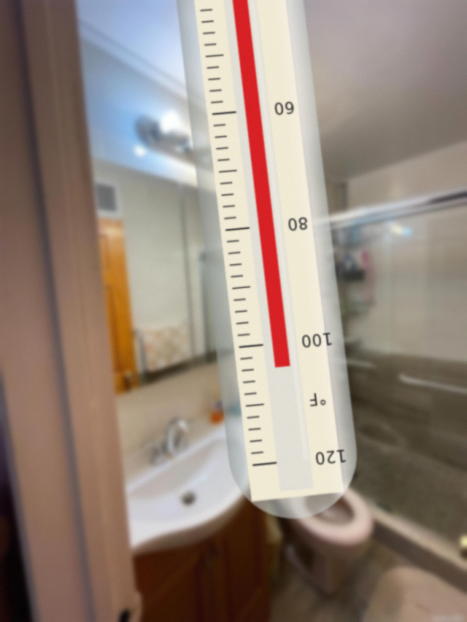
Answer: 104 °F
